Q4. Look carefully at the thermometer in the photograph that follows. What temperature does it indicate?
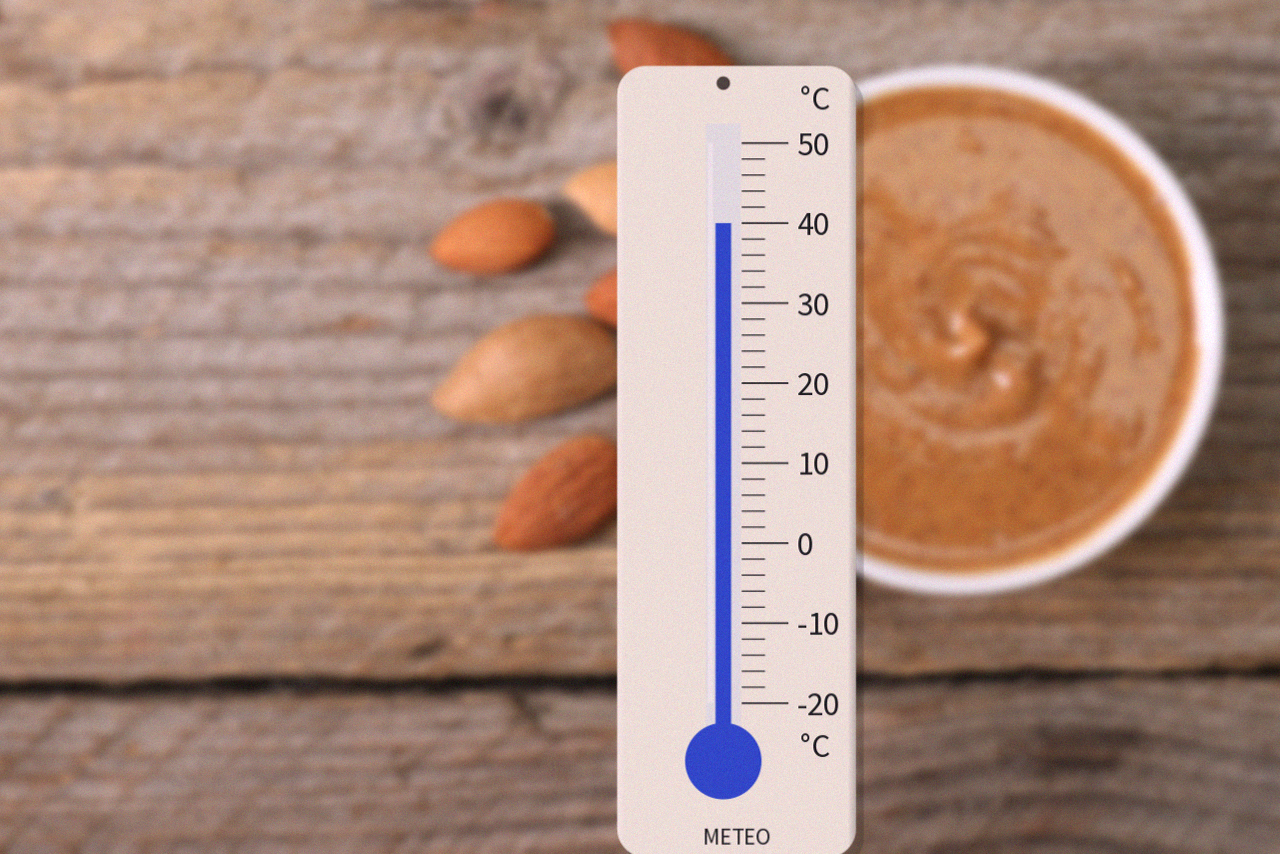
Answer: 40 °C
